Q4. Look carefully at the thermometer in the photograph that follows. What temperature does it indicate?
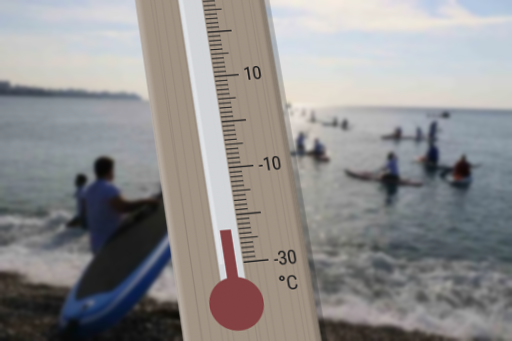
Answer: -23 °C
